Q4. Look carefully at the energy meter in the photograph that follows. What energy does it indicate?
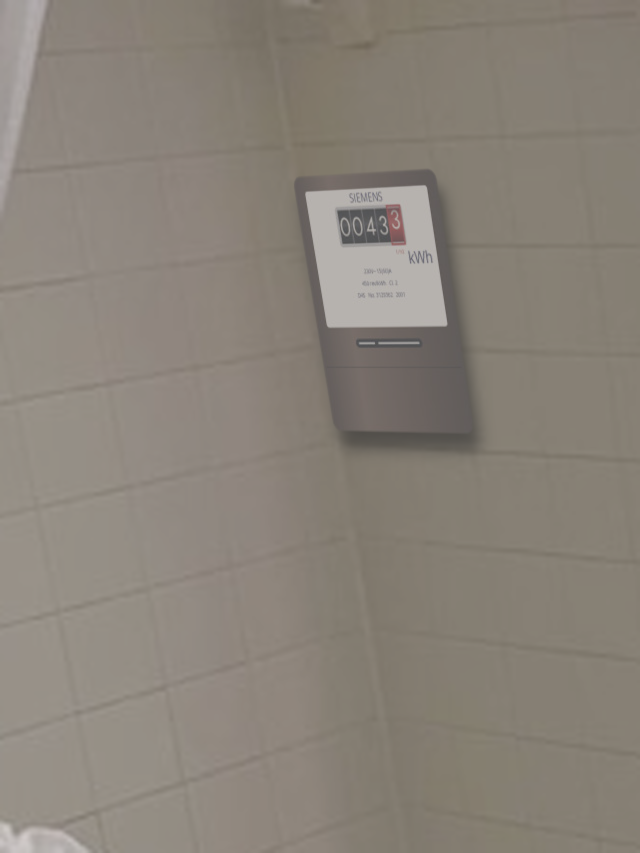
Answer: 43.3 kWh
